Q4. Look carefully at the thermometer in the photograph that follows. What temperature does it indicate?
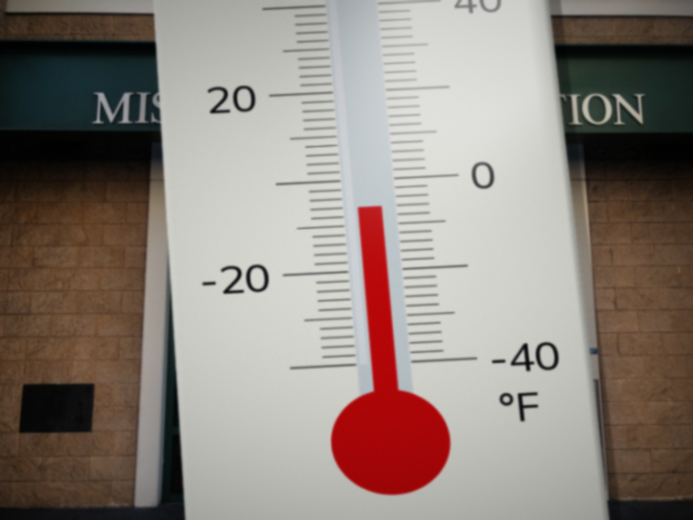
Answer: -6 °F
